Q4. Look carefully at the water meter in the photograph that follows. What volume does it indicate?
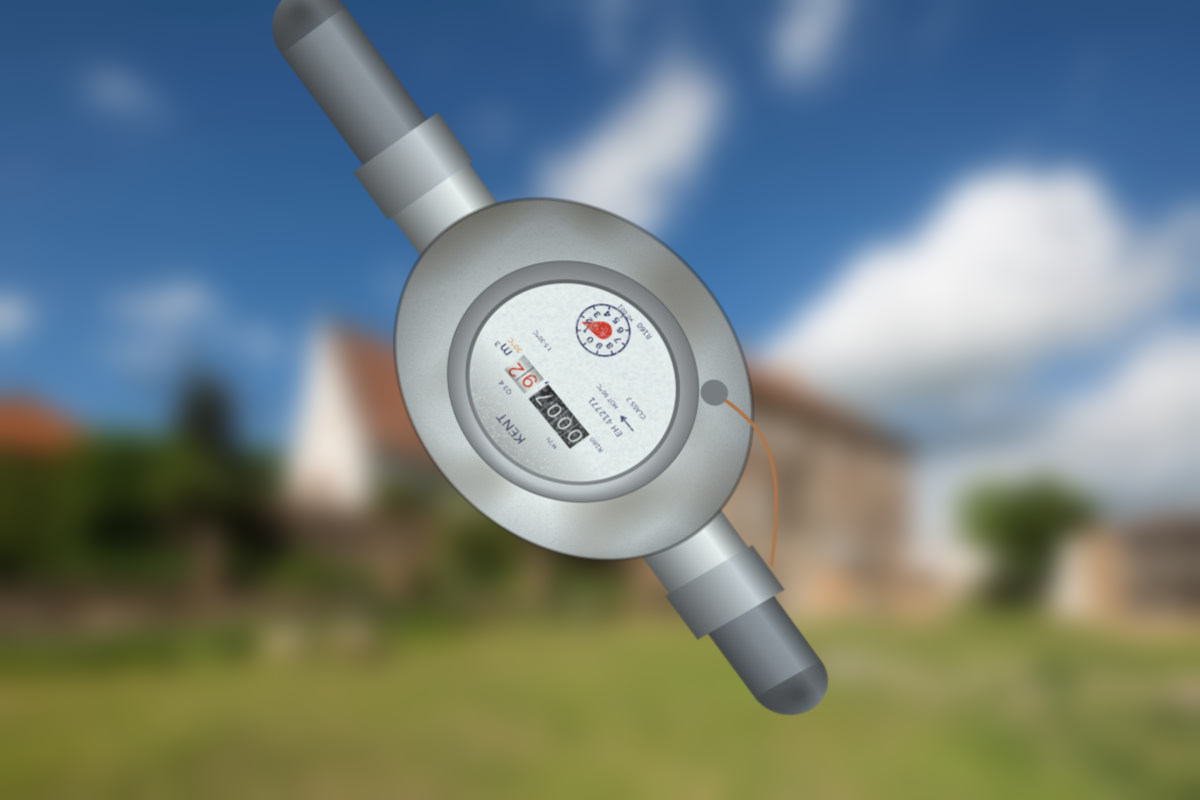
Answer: 7.921 m³
